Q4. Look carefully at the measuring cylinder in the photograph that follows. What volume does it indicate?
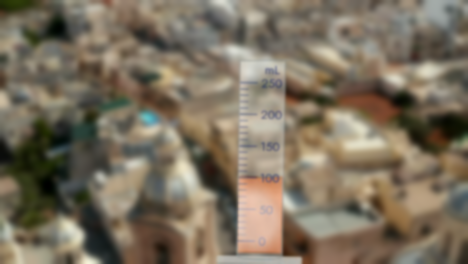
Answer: 100 mL
